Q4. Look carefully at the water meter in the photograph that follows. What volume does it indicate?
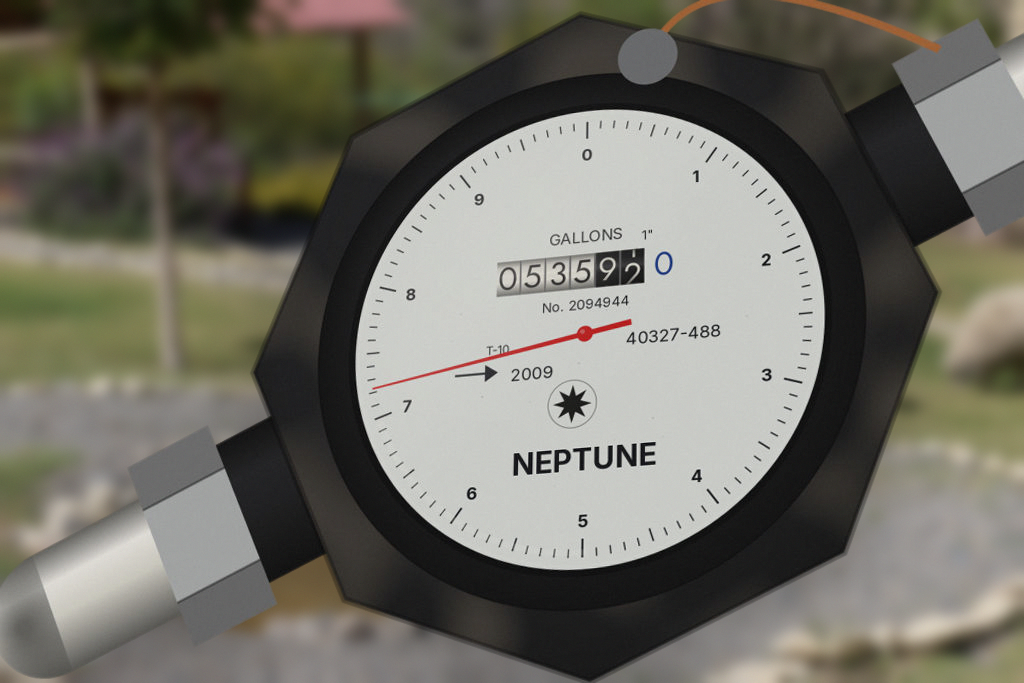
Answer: 535917.2 gal
